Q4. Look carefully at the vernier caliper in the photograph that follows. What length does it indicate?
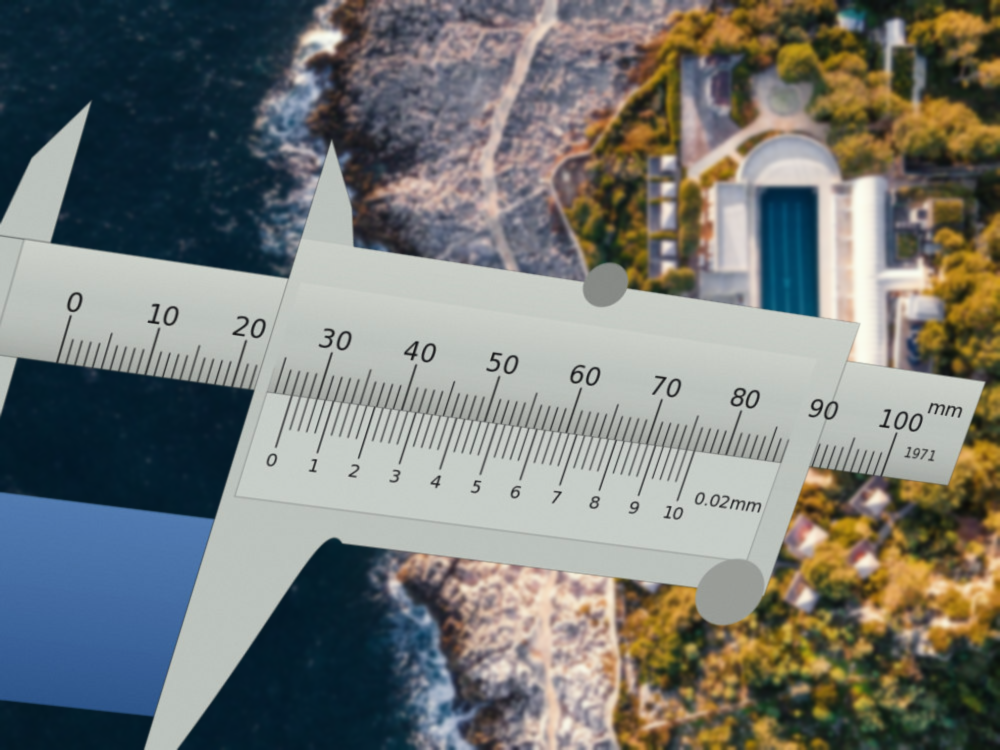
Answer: 27.0 mm
